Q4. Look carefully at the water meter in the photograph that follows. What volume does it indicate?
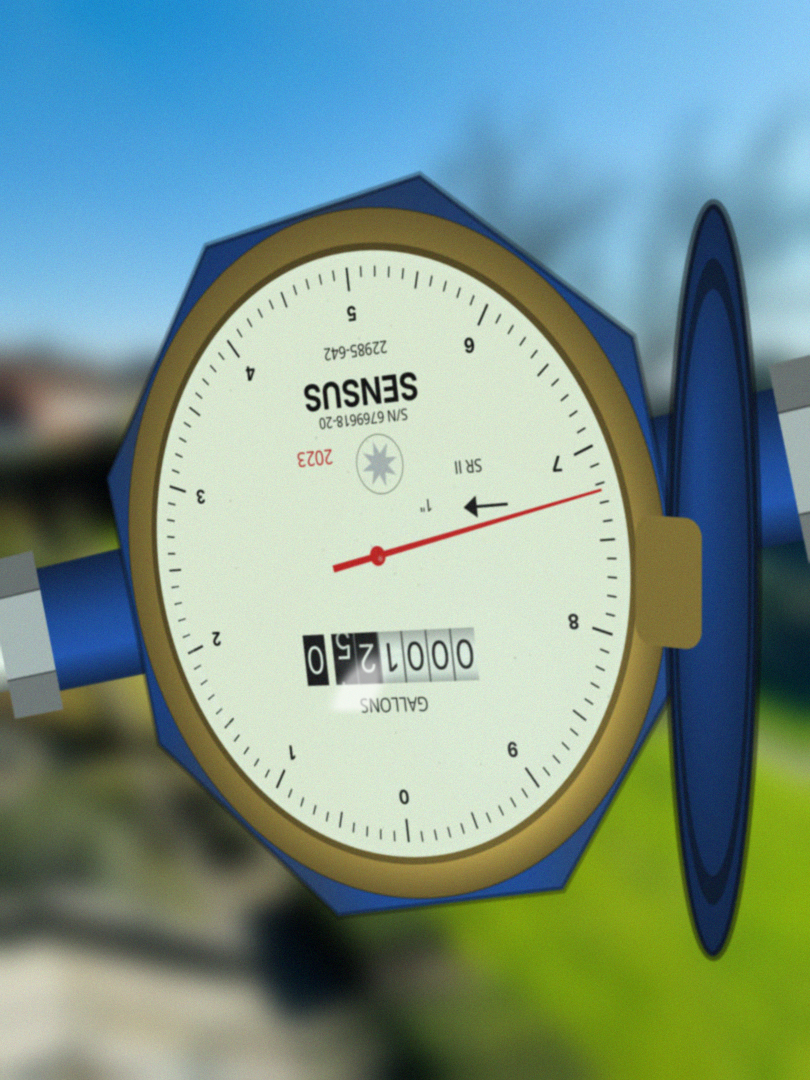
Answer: 1247.2 gal
